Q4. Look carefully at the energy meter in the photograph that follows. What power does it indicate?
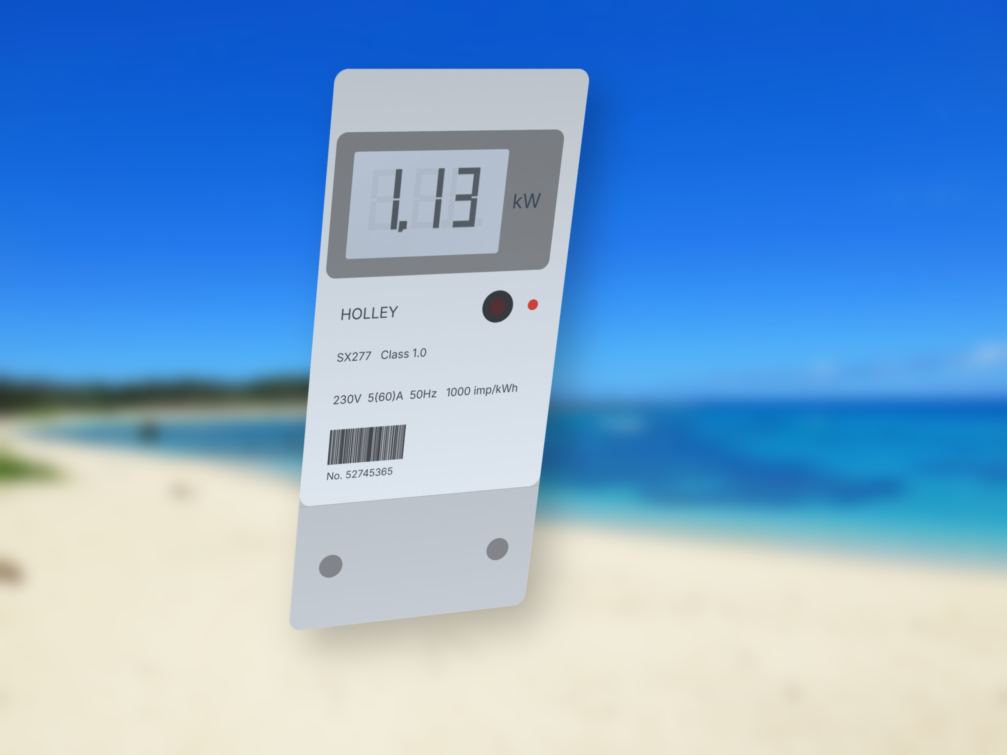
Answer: 1.13 kW
